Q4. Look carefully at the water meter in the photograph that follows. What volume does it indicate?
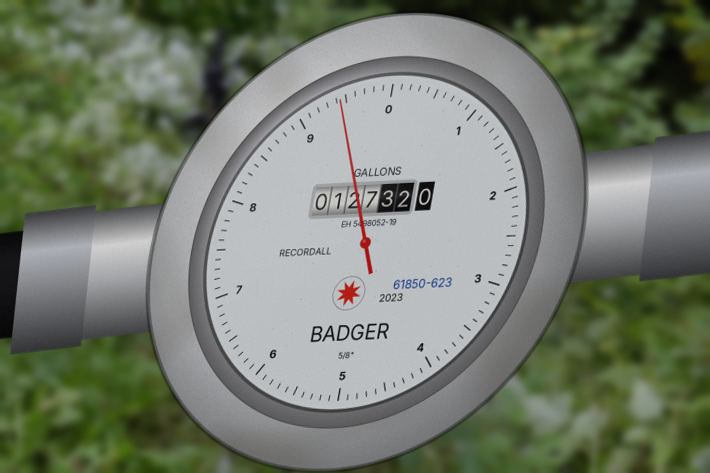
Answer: 127319.4 gal
